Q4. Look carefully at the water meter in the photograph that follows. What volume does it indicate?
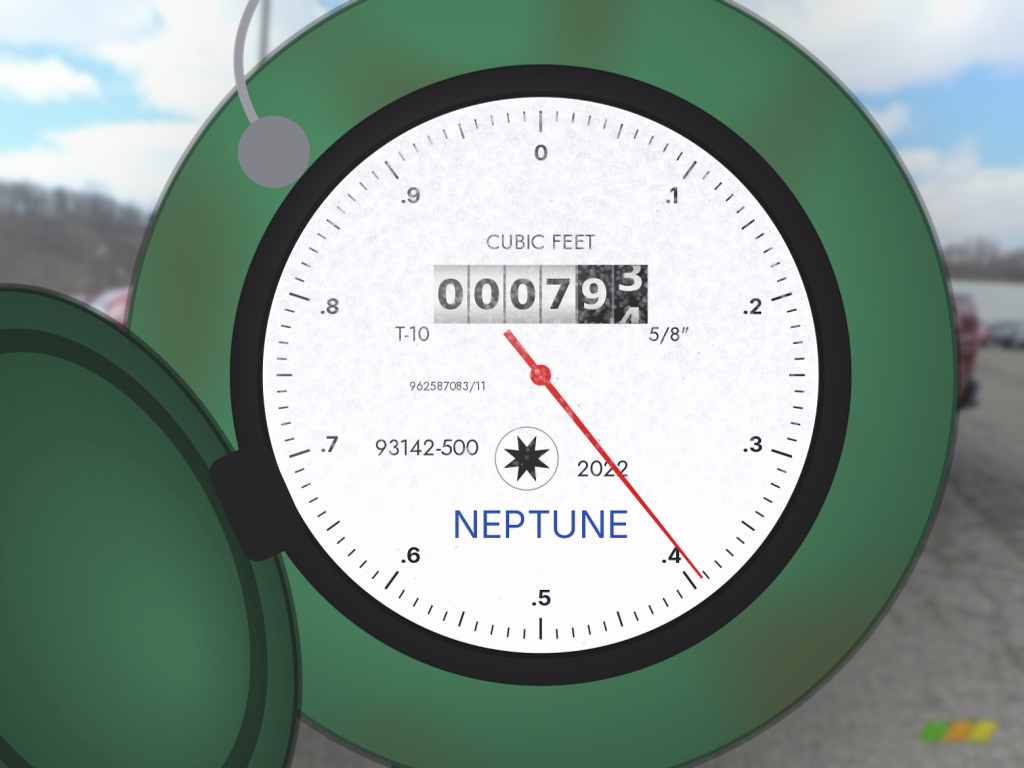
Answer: 793.39 ft³
